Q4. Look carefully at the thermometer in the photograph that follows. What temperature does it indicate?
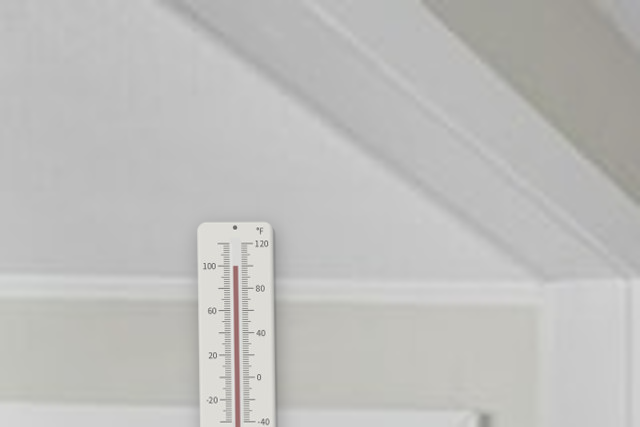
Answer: 100 °F
